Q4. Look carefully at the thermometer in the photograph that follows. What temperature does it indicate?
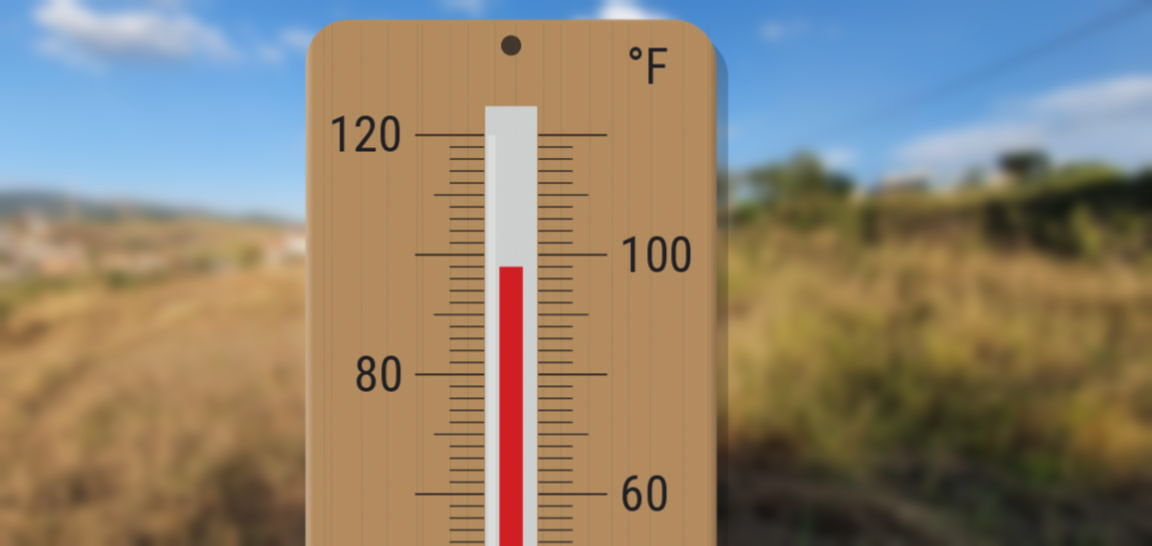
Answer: 98 °F
